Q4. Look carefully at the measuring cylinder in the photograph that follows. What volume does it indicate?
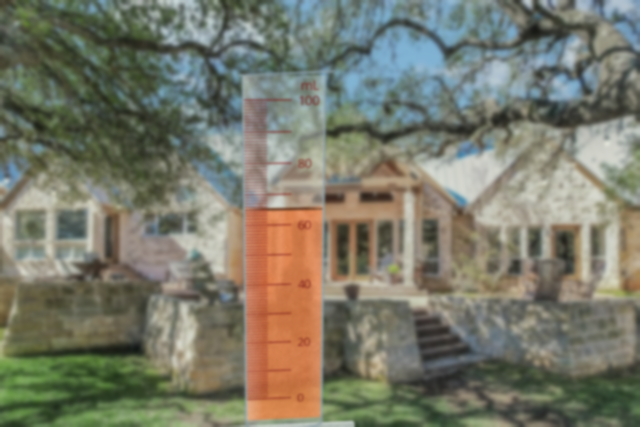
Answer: 65 mL
